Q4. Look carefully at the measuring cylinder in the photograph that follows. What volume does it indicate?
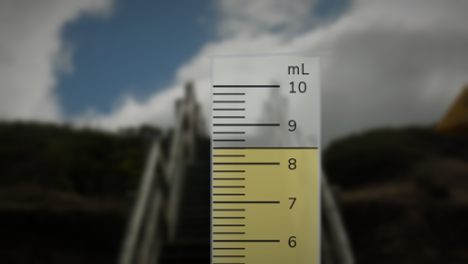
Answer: 8.4 mL
